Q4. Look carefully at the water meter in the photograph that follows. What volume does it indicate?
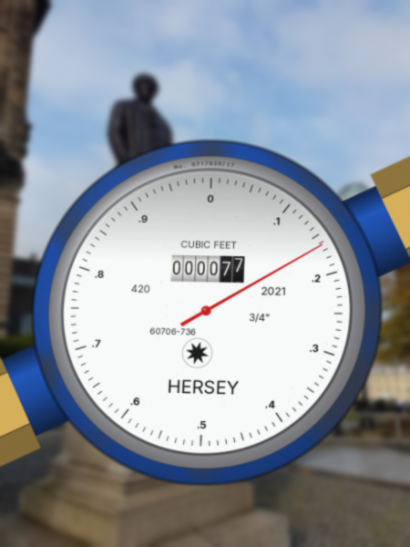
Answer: 77.16 ft³
